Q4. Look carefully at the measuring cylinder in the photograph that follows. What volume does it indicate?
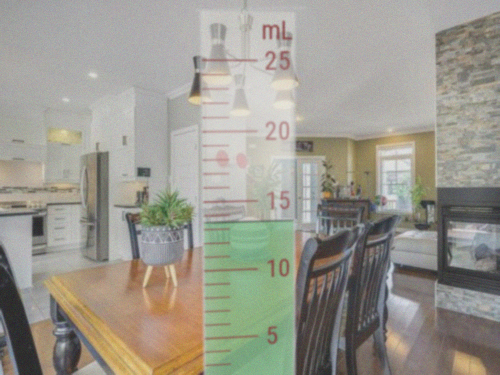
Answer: 13.5 mL
